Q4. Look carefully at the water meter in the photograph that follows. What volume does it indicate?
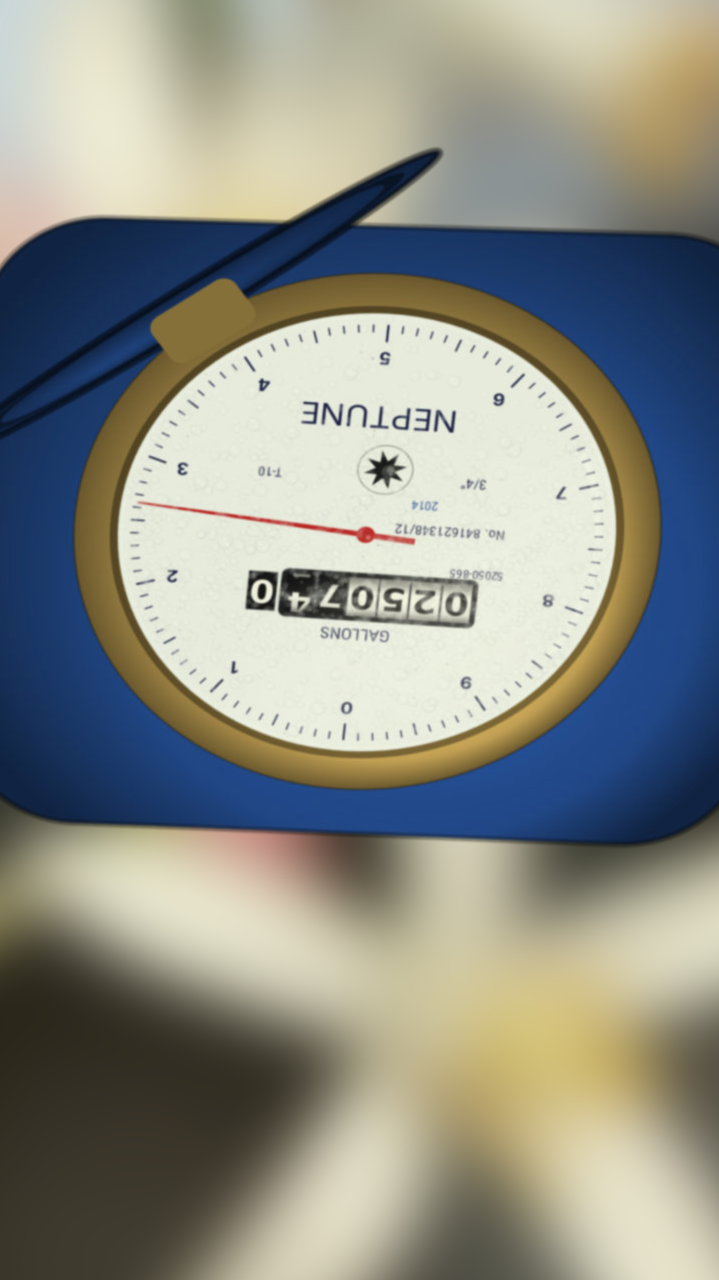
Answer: 250742.6 gal
